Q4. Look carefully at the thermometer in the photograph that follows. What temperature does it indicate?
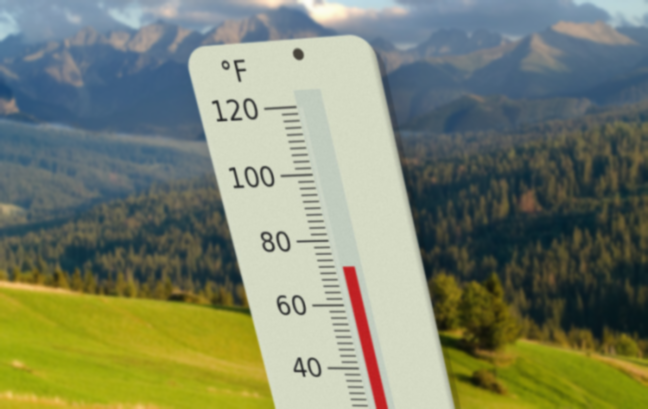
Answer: 72 °F
